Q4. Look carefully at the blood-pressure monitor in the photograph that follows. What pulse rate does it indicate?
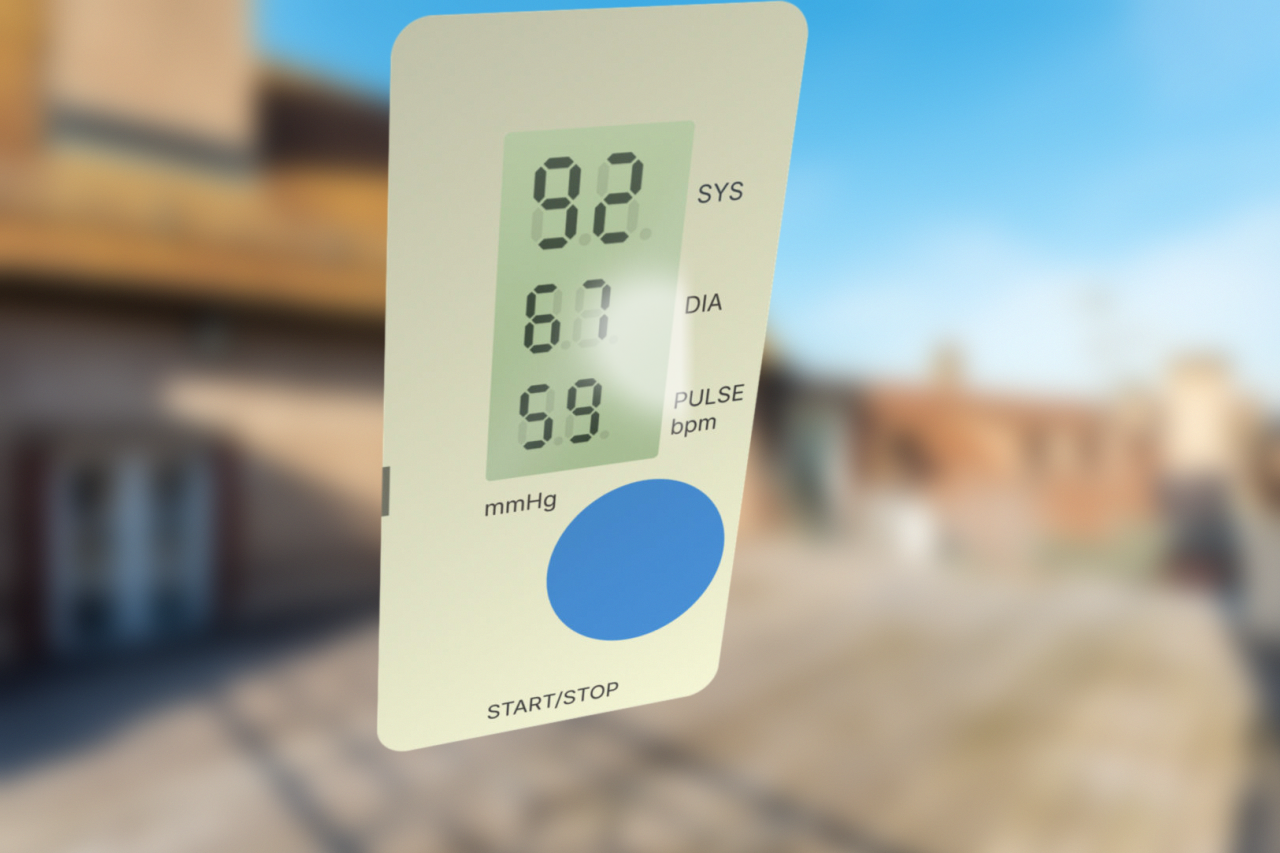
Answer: 59 bpm
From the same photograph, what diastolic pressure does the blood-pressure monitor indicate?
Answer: 67 mmHg
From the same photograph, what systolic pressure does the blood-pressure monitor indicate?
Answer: 92 mmHg
